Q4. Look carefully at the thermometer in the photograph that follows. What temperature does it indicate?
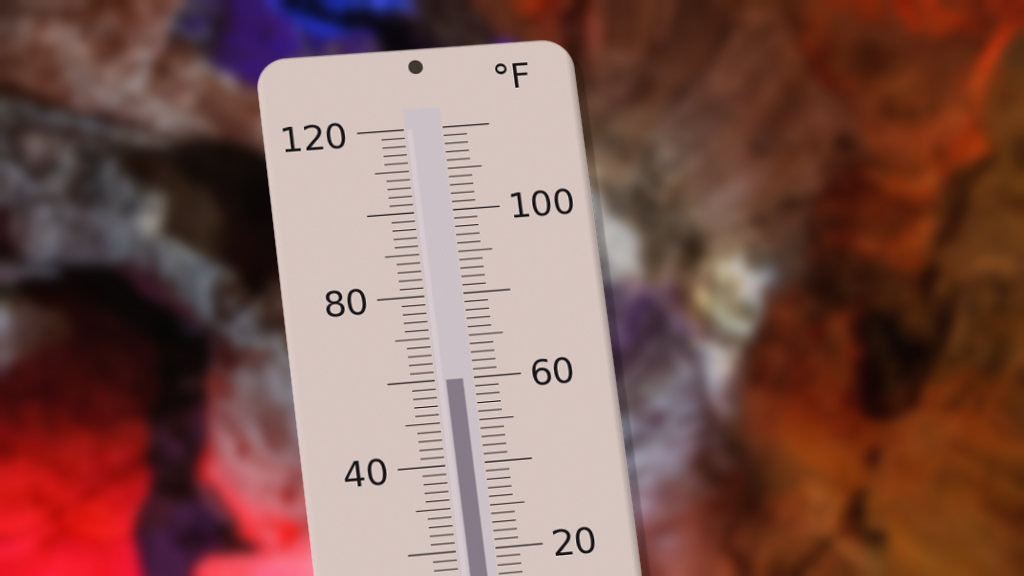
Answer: 60 °F
